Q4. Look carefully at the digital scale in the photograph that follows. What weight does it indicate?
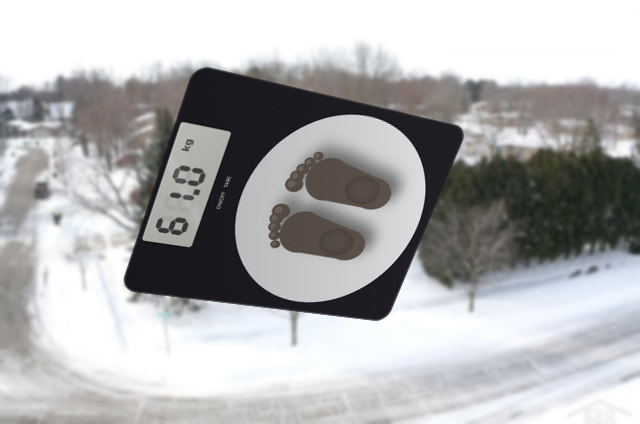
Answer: 61.0 kg
